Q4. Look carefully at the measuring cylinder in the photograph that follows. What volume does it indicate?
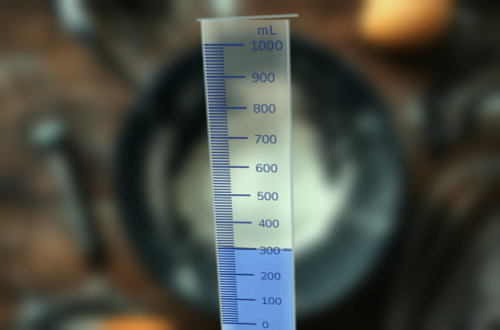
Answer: 300 mL
